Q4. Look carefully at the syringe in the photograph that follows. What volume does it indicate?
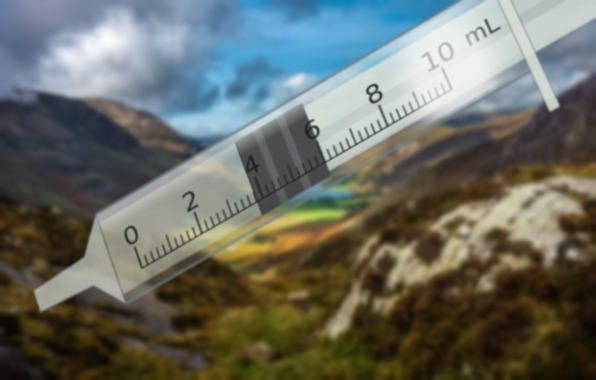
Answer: 3.8 mL
